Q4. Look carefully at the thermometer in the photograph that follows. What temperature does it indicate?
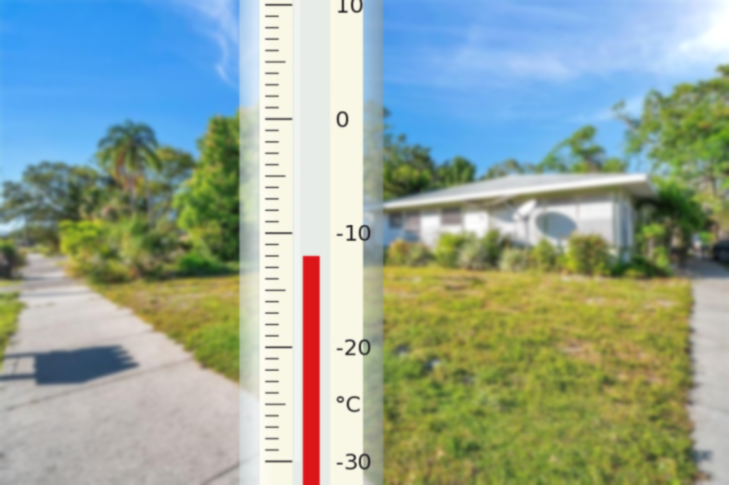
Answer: -12 °C
